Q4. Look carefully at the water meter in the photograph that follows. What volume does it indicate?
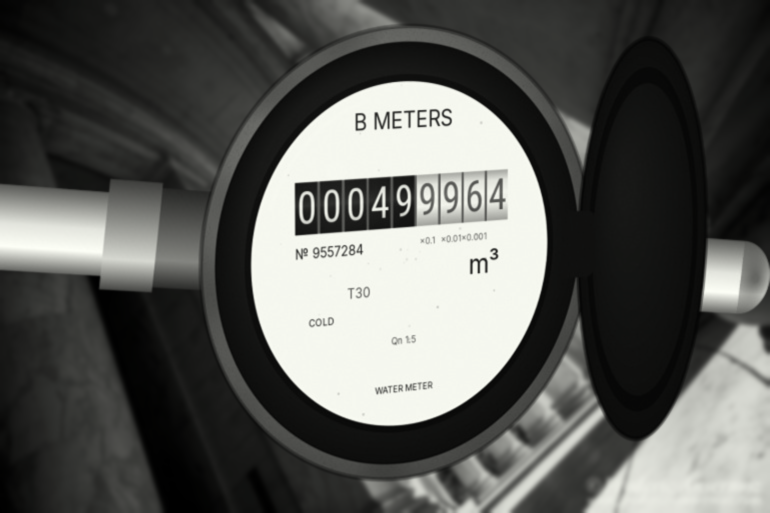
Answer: 49.9964 m³
